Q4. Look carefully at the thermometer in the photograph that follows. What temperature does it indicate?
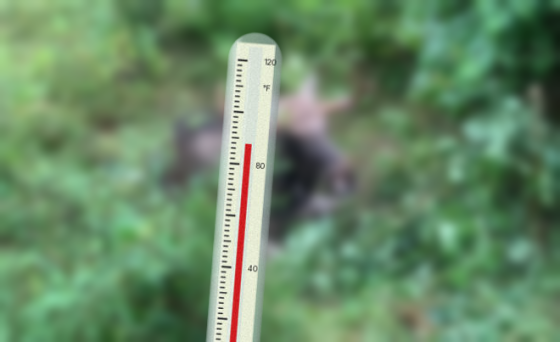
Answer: 88 °F
